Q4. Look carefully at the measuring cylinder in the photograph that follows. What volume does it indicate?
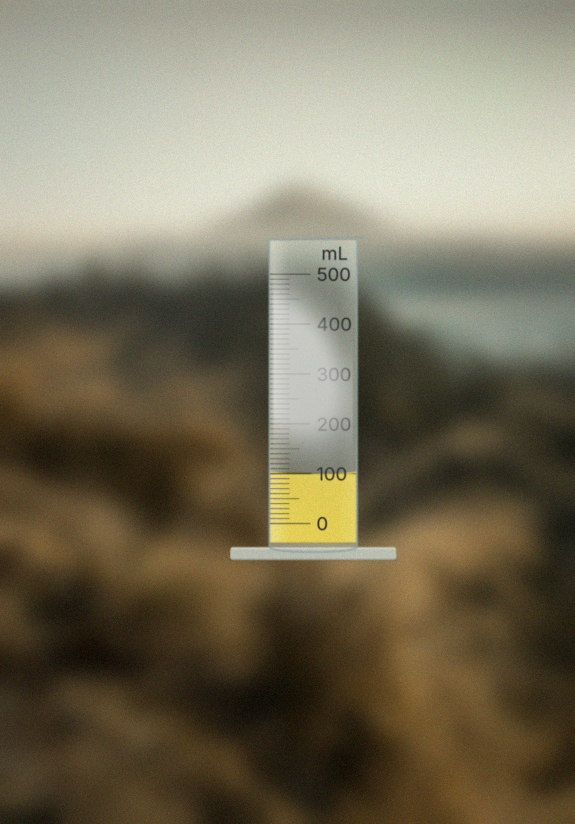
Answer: 100 mL
